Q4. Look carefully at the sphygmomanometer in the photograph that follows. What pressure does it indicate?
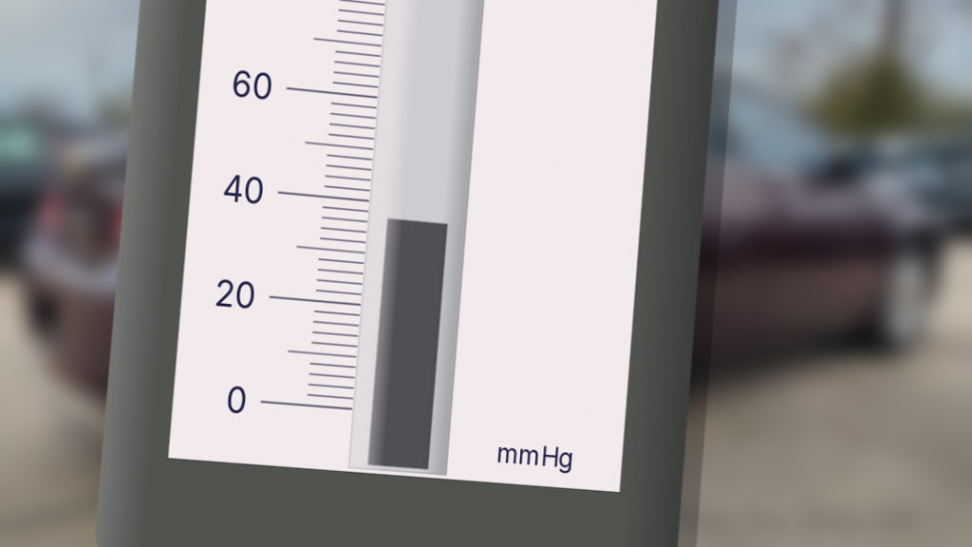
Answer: 37 mmHg
